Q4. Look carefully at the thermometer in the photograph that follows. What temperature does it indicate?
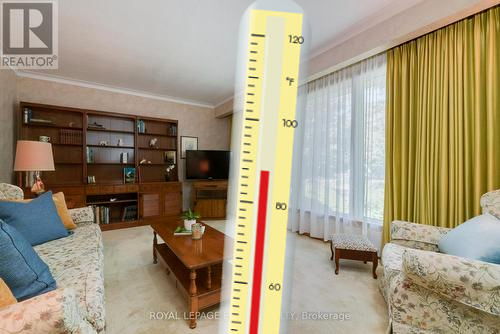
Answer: 88 °F
